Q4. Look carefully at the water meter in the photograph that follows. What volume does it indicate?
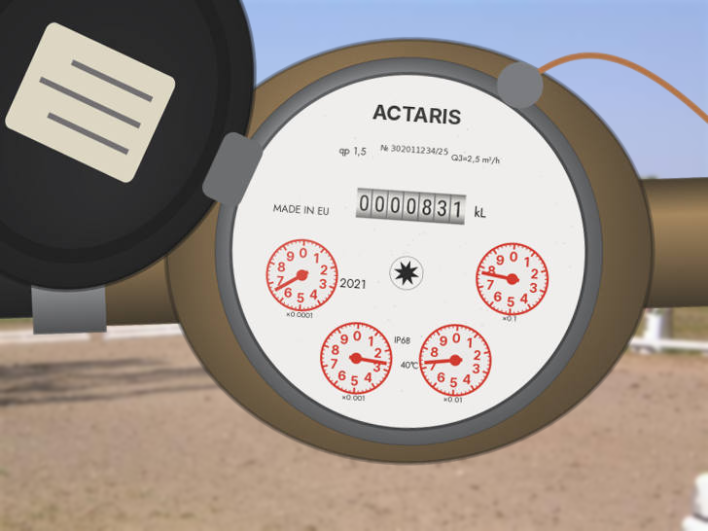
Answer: 831.7726 kL
